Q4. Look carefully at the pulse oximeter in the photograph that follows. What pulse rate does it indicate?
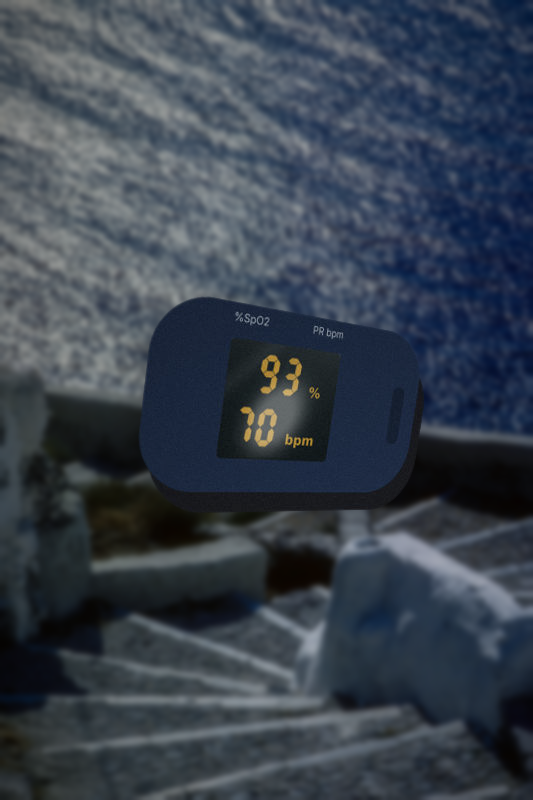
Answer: 70 bpm
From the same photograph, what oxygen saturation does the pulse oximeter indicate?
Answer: 93 %
